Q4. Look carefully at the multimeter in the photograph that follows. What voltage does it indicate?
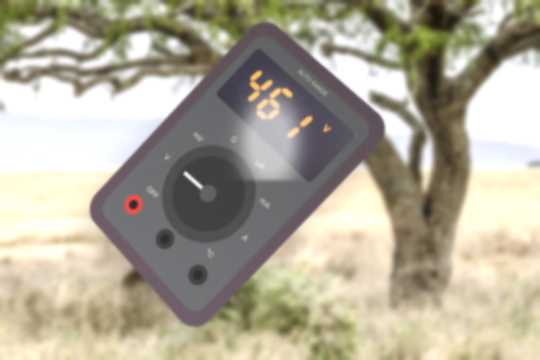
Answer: 461 V
